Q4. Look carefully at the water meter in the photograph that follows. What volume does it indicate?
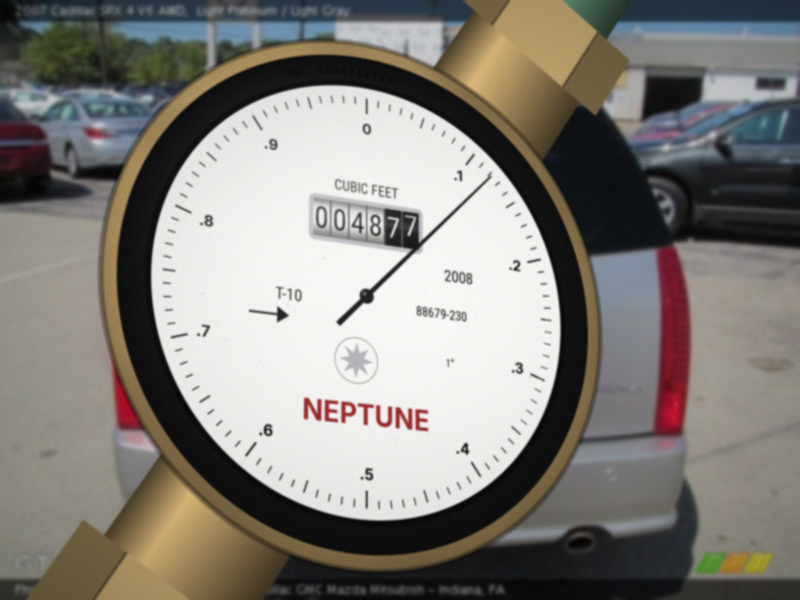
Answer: 4877.12 ft³
